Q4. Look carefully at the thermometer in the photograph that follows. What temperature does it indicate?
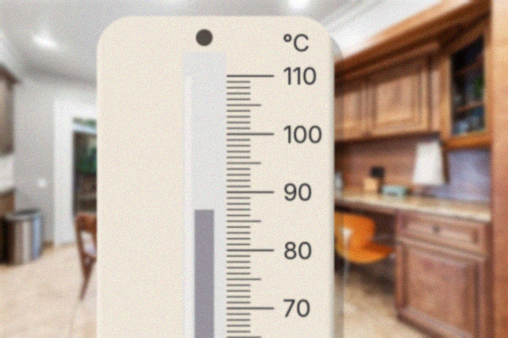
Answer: 87 °C
